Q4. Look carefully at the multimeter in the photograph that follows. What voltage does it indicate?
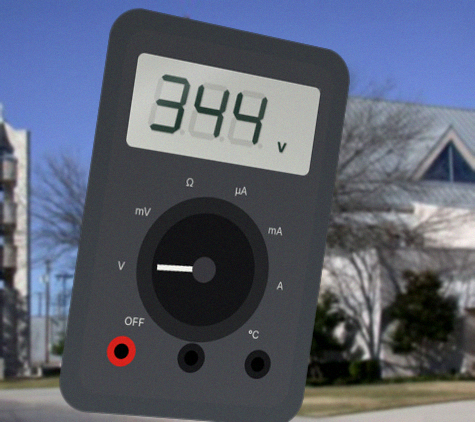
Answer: 344 V
